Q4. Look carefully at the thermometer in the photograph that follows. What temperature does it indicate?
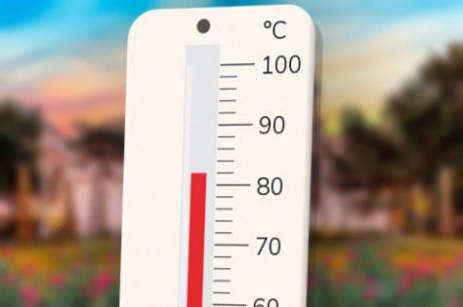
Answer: 82 °C
